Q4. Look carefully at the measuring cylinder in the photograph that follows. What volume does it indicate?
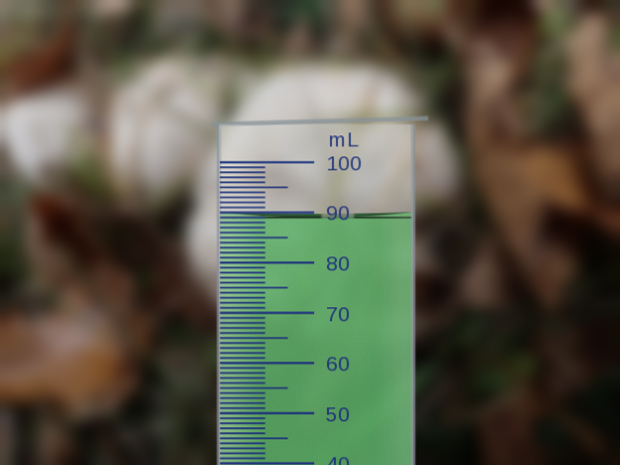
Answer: 89 mL
